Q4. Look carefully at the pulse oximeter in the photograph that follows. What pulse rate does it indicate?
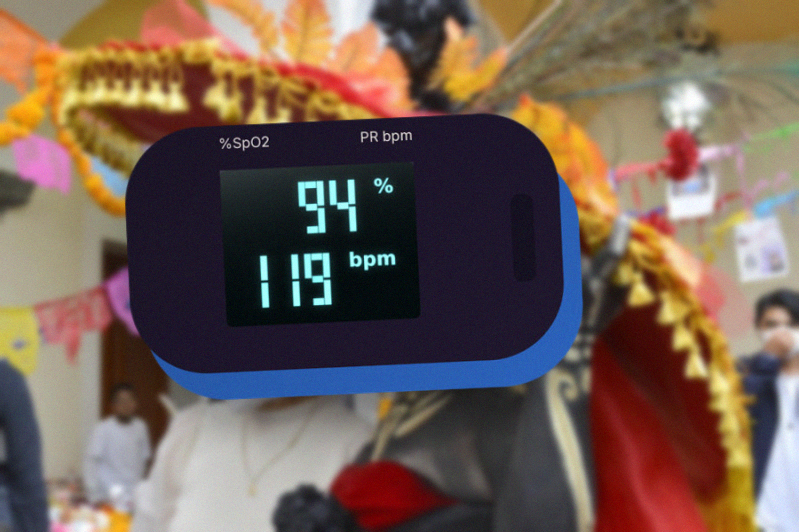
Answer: 119 bpm
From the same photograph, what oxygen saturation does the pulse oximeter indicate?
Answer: 94 %
